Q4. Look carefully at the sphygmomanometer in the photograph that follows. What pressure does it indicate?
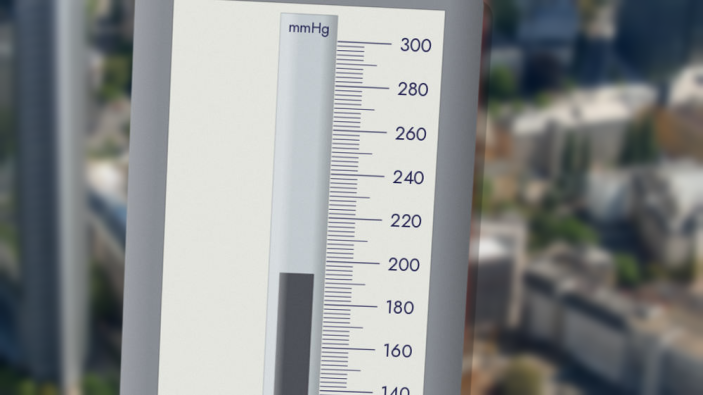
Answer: 194 mmHg
